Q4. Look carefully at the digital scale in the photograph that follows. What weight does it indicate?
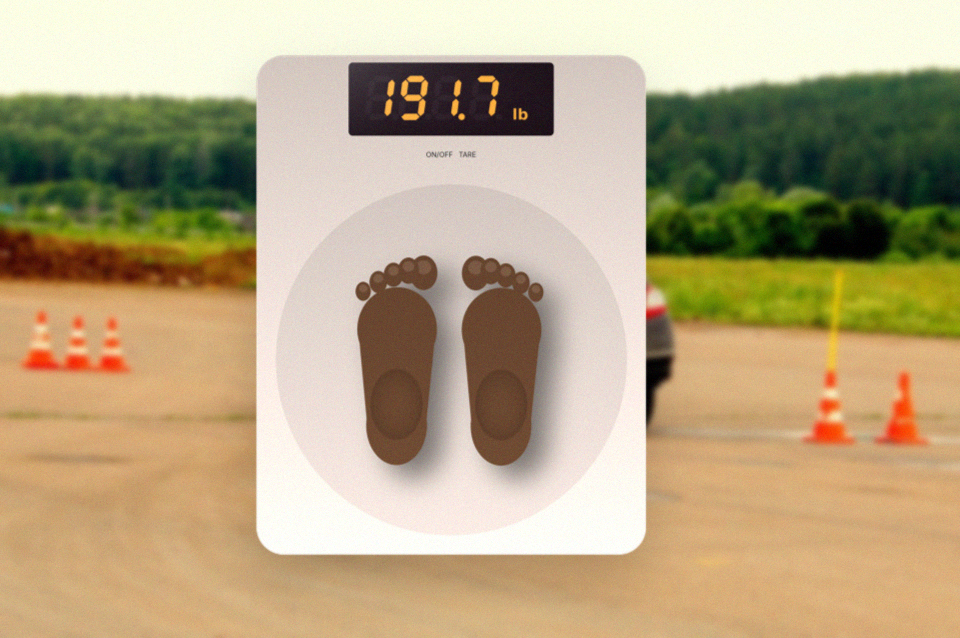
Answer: 191.7 lb
